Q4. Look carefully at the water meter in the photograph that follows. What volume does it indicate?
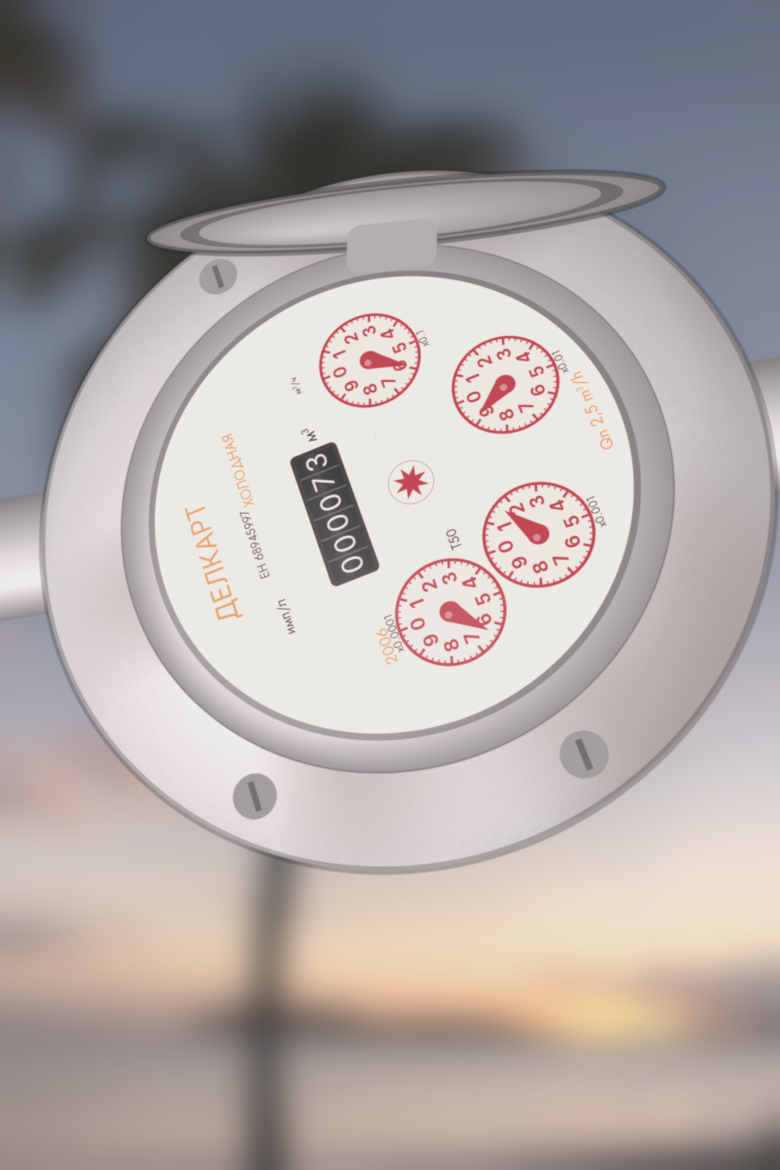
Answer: 73.5916 m³
